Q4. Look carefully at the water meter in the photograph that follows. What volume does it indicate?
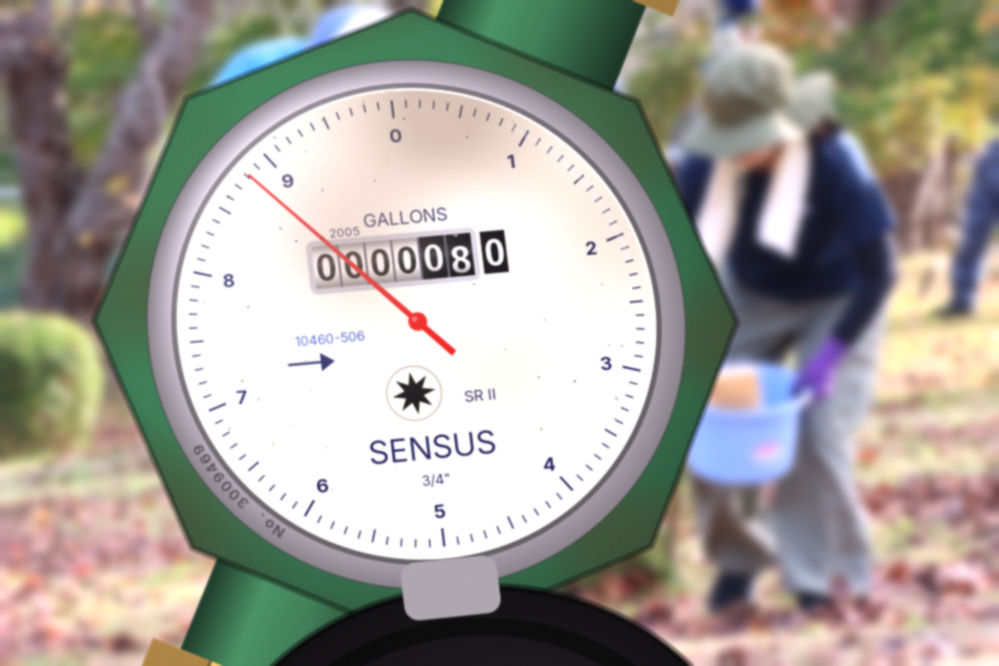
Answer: 78.8 gal
